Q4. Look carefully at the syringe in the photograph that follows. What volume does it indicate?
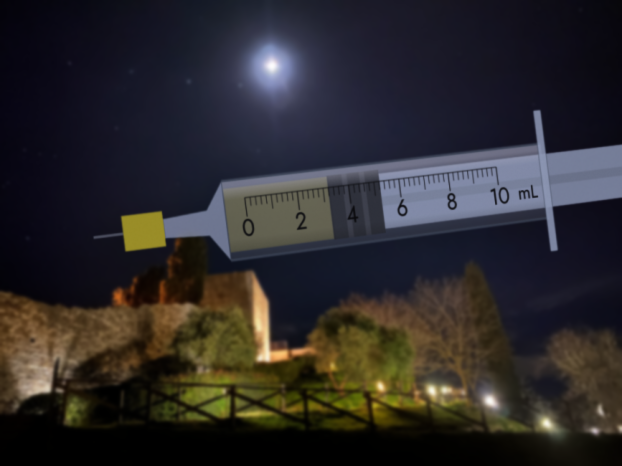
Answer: 3.2 mL
